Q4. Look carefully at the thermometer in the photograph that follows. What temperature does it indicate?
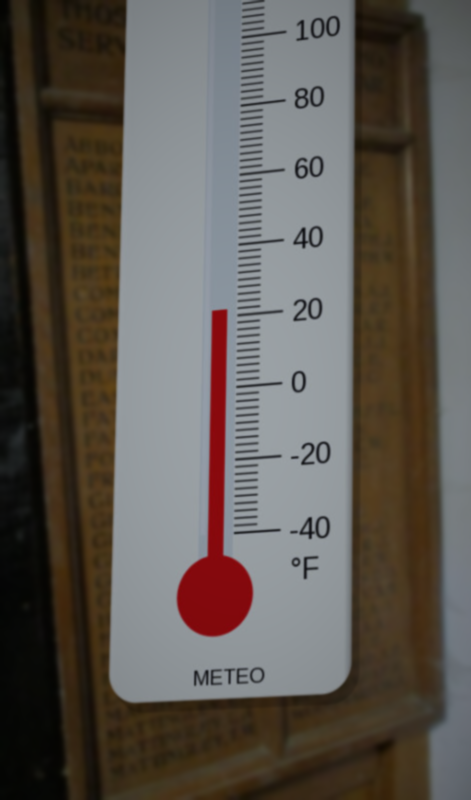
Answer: 22 °F
